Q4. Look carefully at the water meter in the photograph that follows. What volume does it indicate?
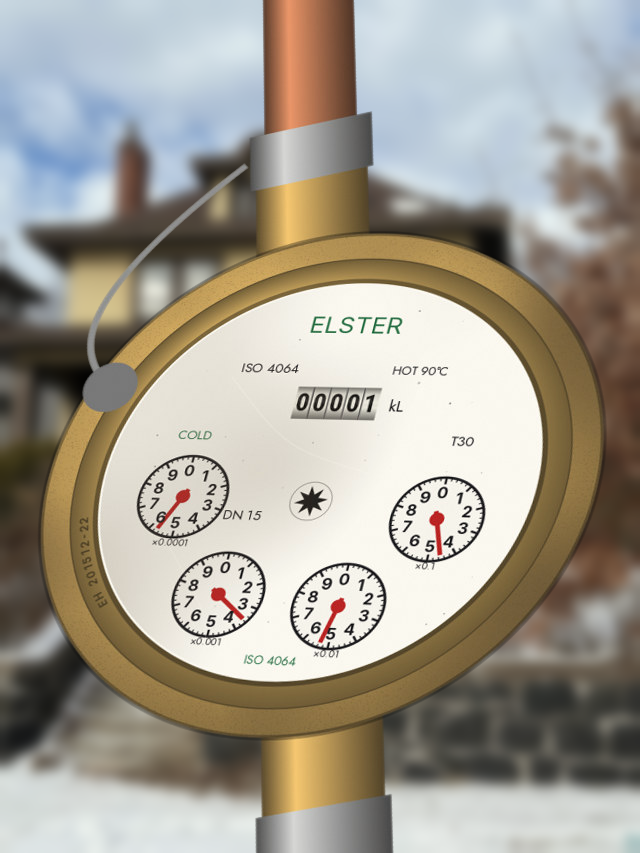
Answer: 1.4535 kL
